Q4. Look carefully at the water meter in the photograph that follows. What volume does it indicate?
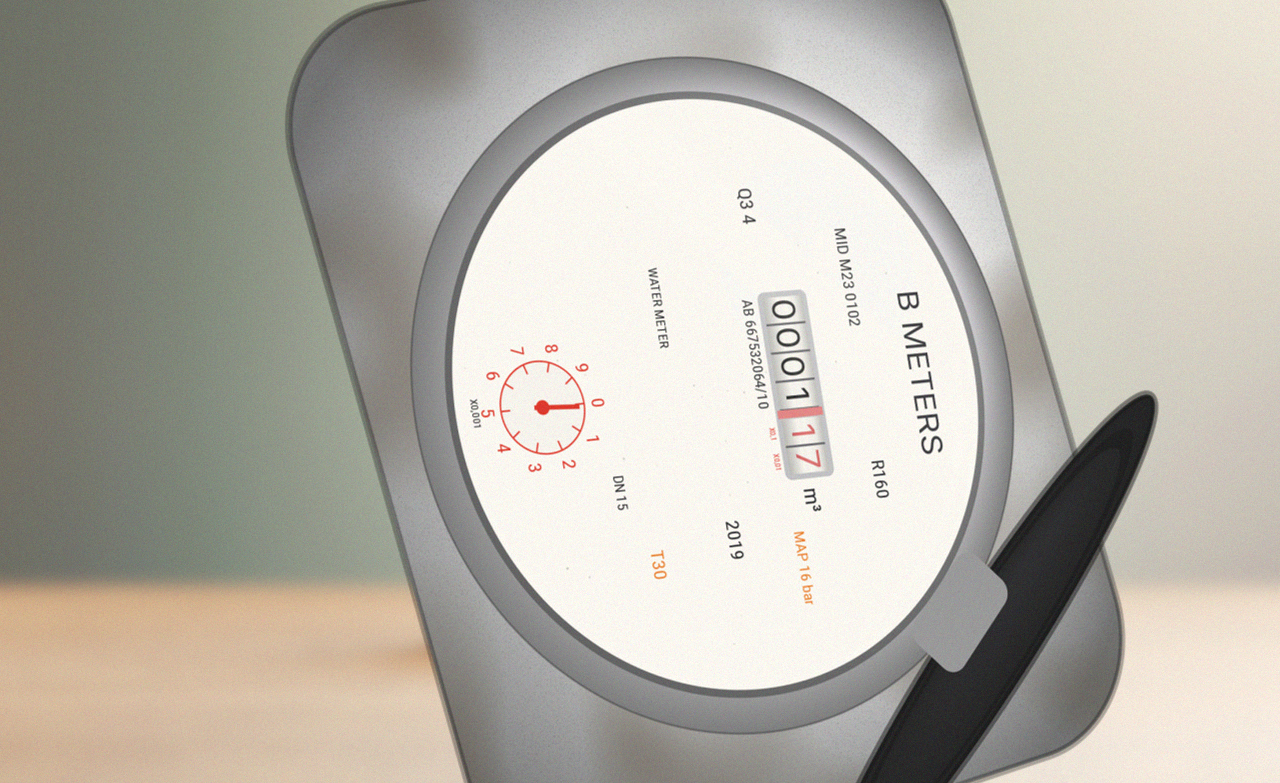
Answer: 1.170 m³
